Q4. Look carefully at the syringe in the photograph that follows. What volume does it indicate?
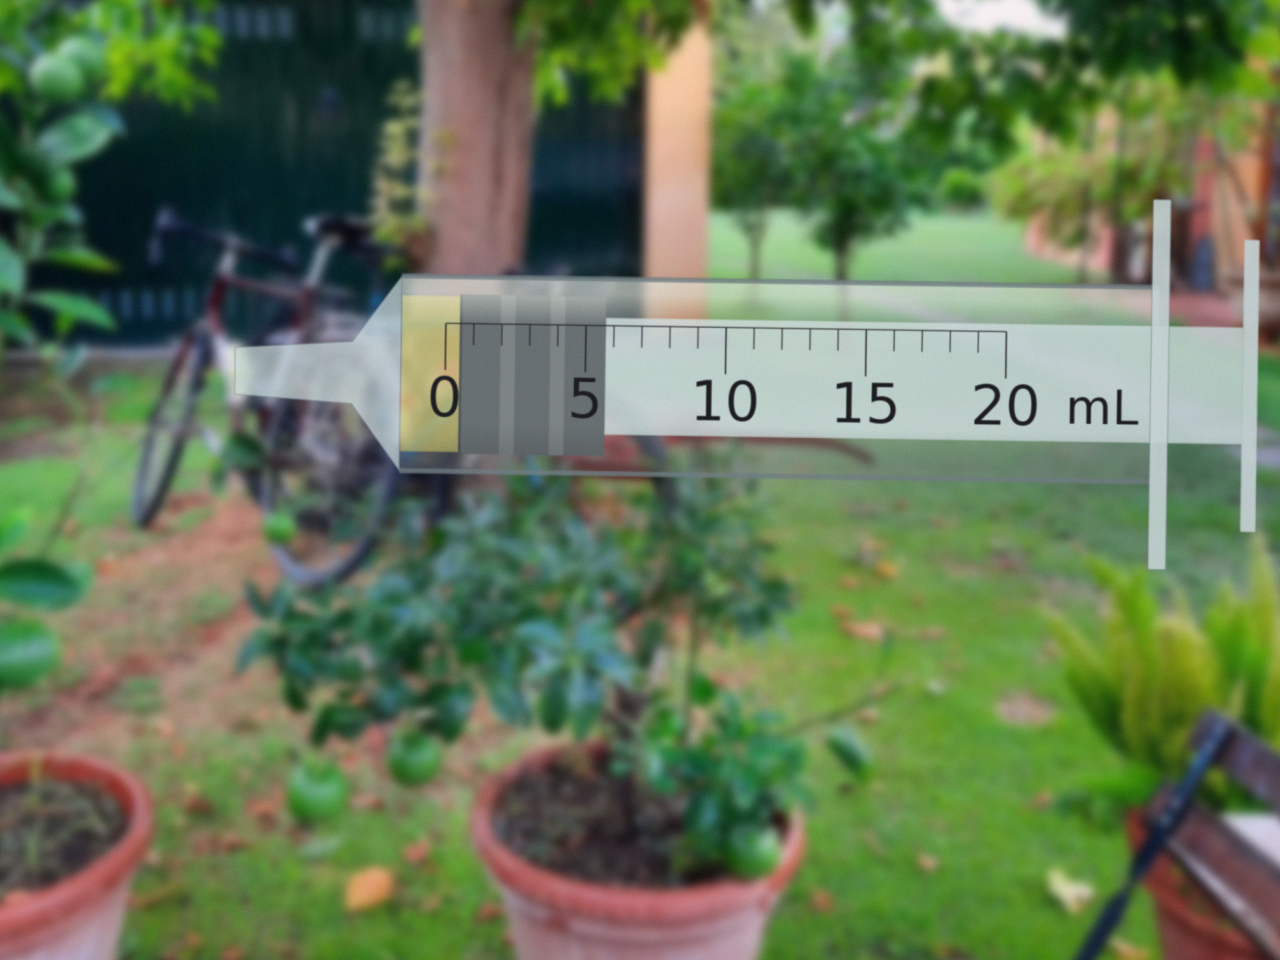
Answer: 0.5 mL
